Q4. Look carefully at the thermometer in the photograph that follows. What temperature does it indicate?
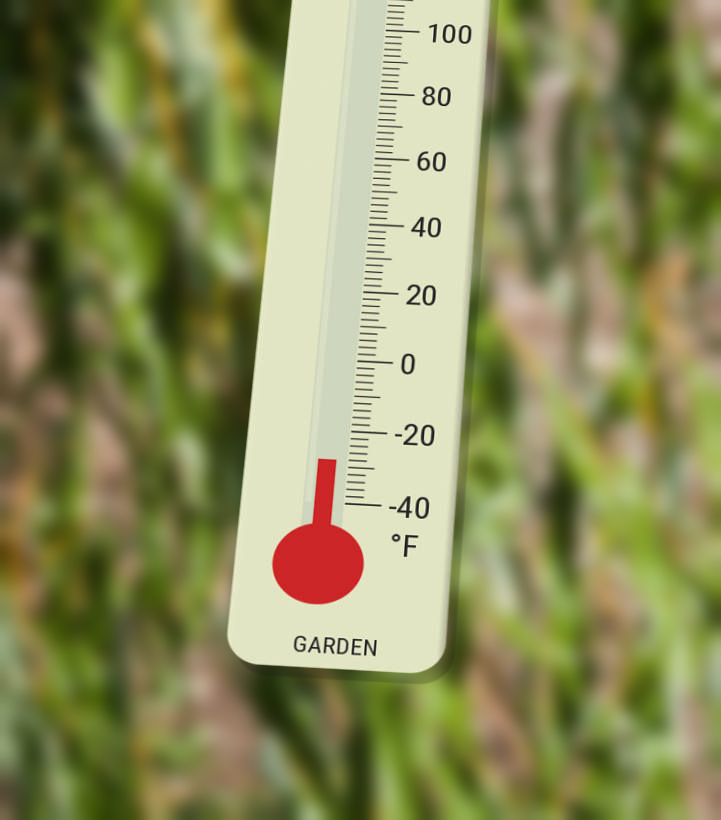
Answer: -28 °F
